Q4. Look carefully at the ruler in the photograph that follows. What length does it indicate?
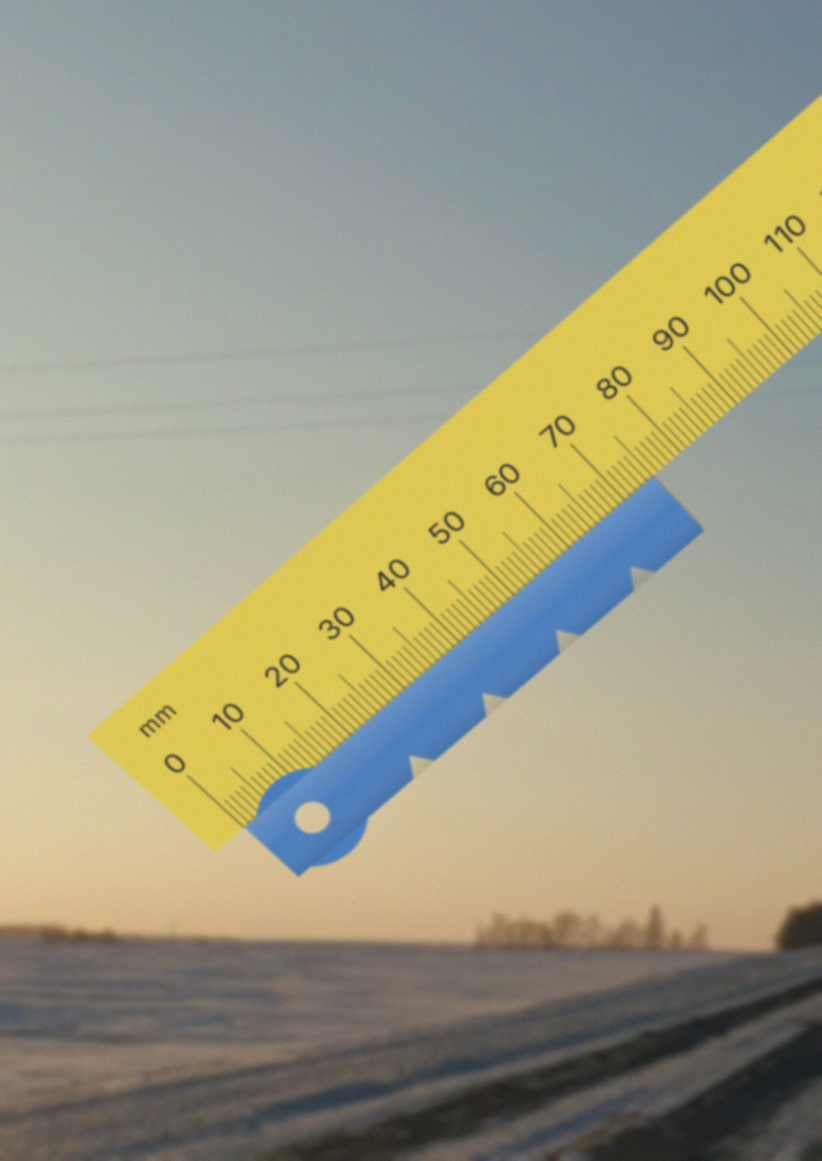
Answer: 75 mm
